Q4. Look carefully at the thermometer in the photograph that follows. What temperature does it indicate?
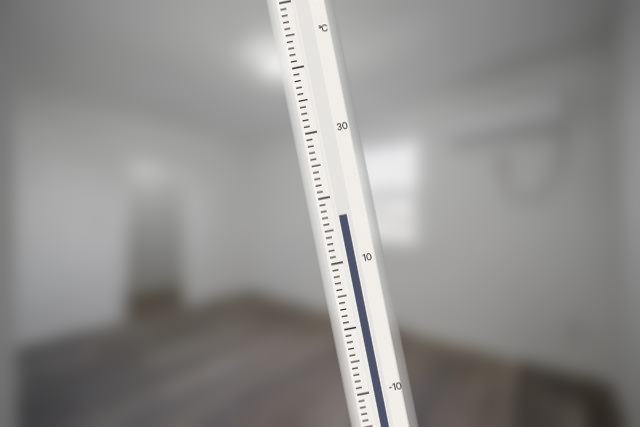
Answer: 17 °C
